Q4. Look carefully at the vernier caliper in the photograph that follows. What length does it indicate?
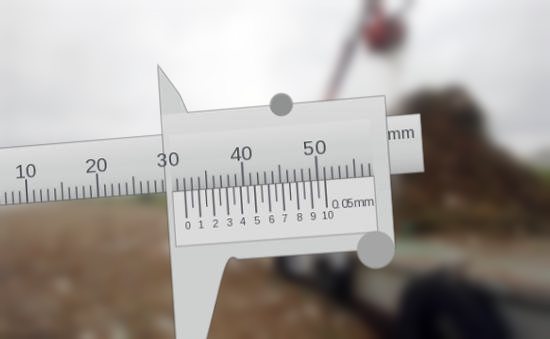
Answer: 32.0 mm
